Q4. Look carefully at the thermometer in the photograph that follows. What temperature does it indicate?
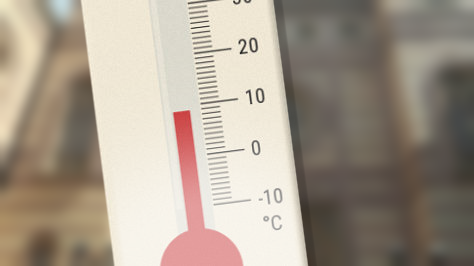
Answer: 9 °C
